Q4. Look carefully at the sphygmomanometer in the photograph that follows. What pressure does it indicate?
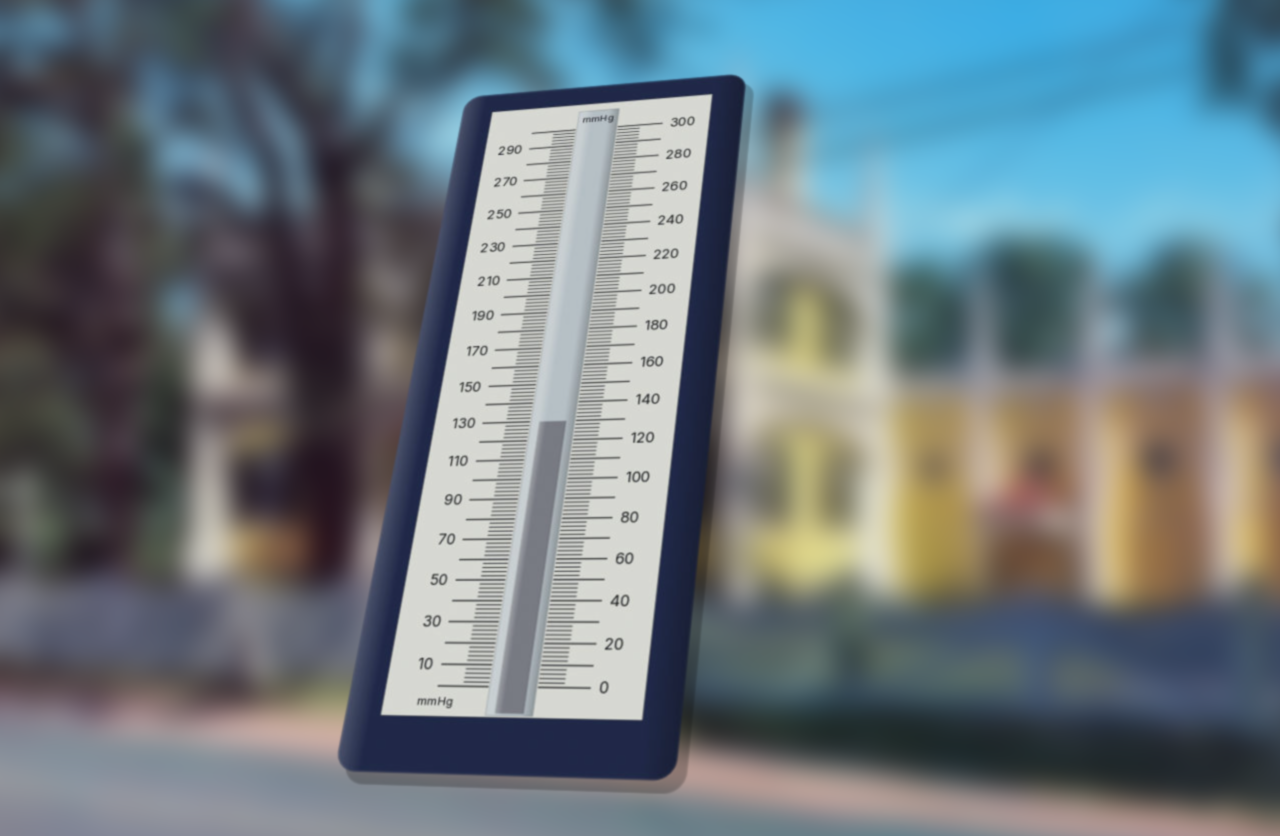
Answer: 130 mmHg
